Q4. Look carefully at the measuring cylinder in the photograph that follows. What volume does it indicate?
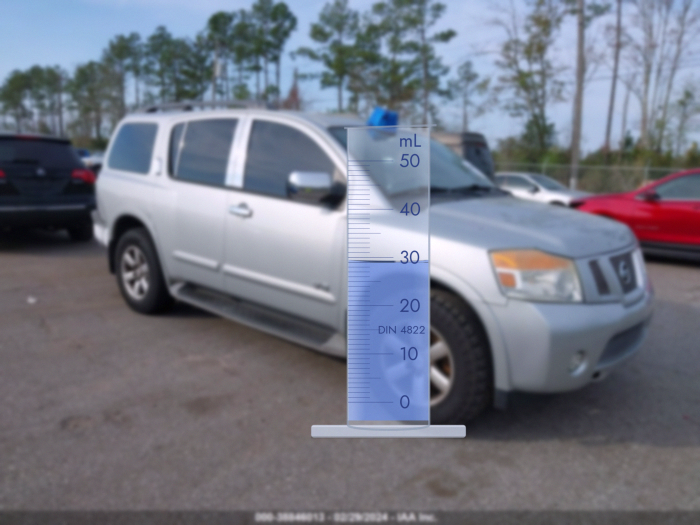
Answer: 29 mL
